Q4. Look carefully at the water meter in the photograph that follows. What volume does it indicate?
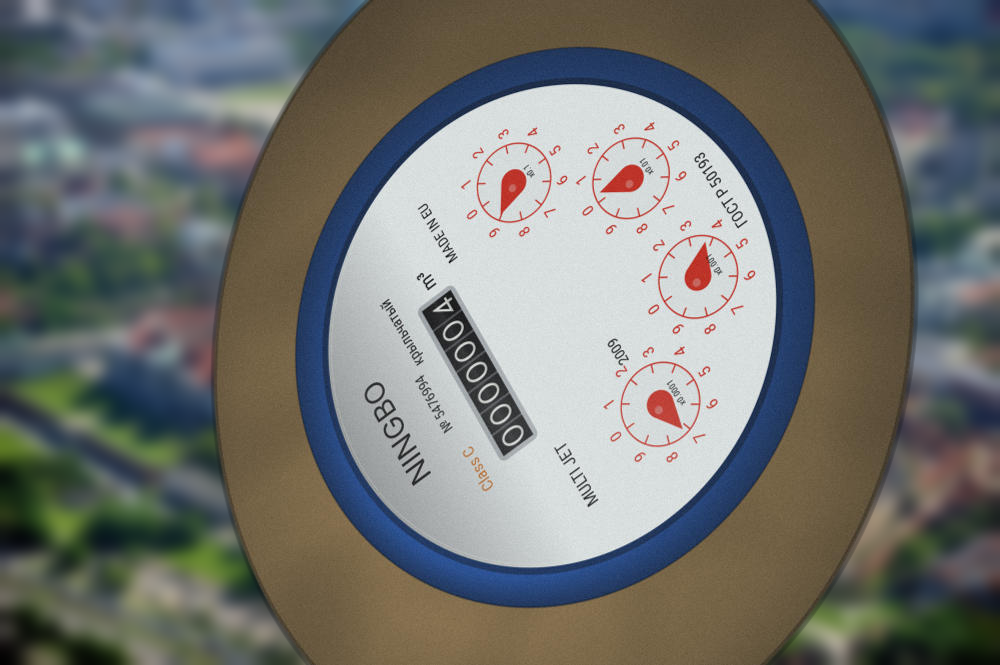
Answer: 3.9037 m³
